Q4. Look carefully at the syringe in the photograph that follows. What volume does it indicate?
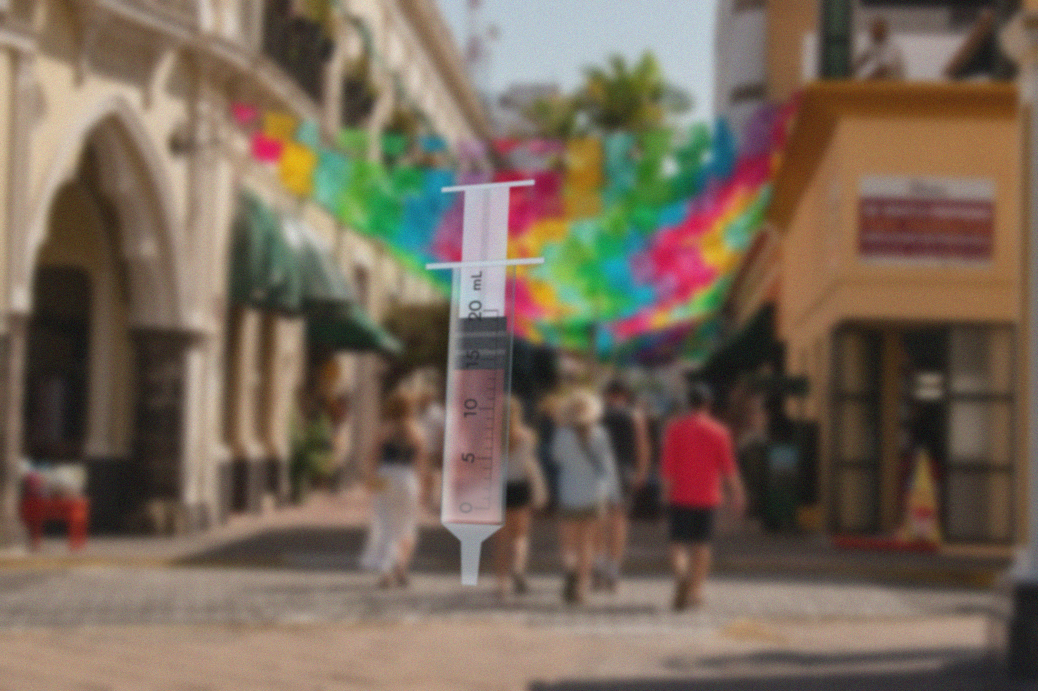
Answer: 14 mL
